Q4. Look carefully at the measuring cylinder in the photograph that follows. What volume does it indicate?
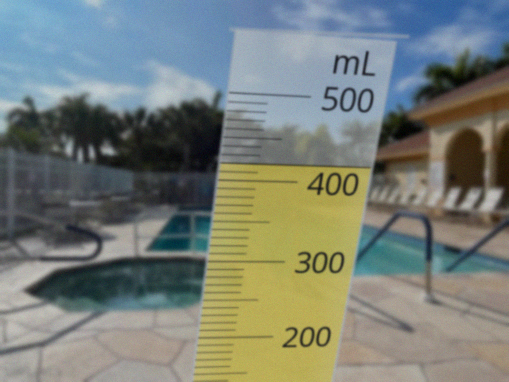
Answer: 420 mL
